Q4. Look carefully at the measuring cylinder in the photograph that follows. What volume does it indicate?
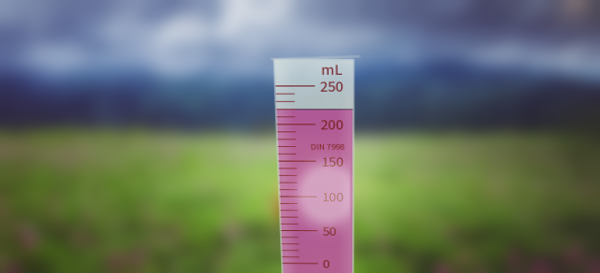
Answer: 220 mL
